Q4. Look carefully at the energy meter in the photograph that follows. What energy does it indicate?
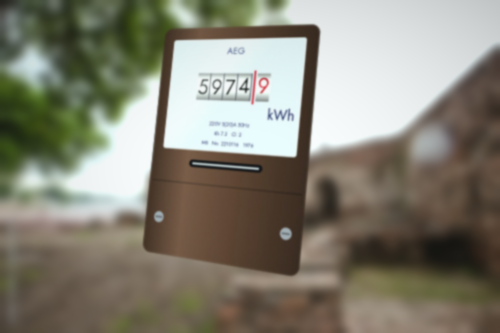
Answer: 5974.9 kWh
